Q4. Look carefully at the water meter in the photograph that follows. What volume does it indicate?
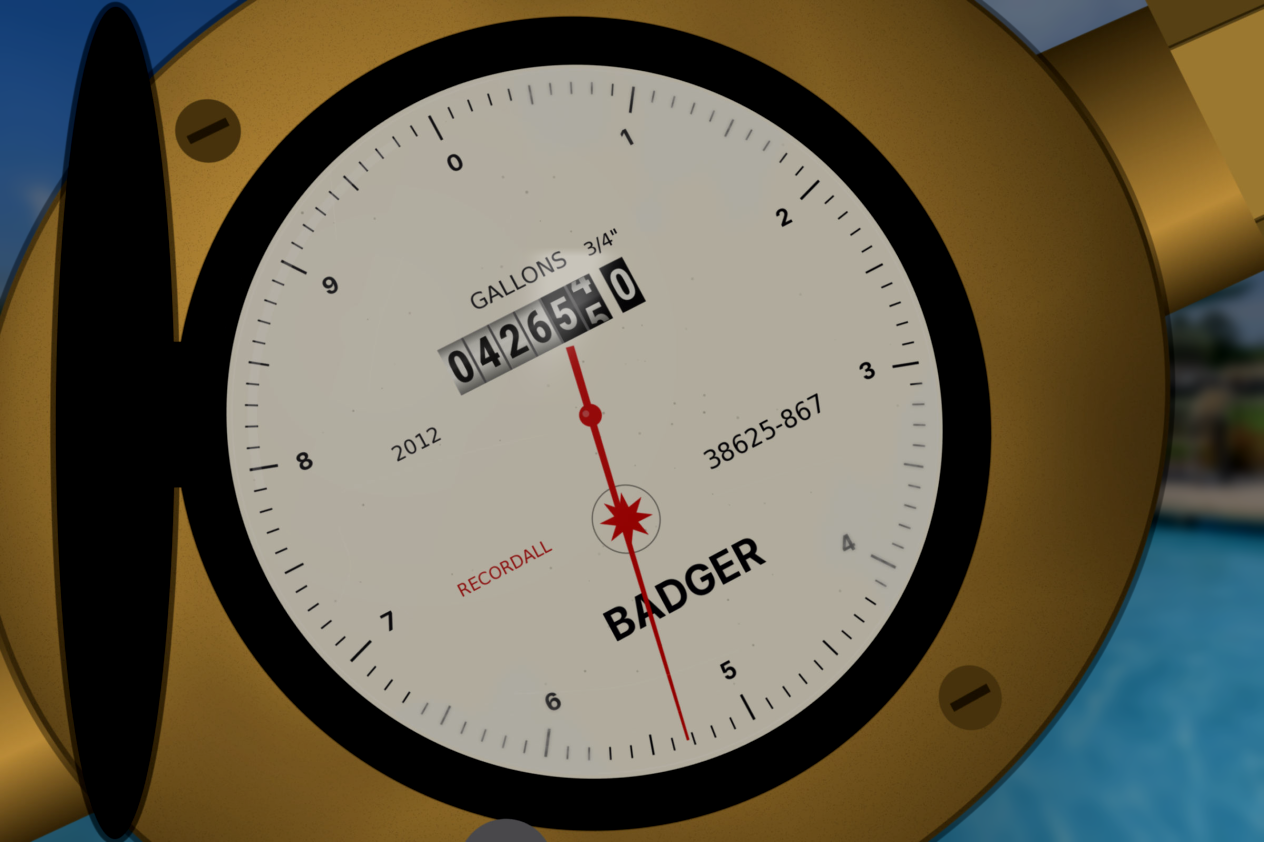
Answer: 426545.3 gal
